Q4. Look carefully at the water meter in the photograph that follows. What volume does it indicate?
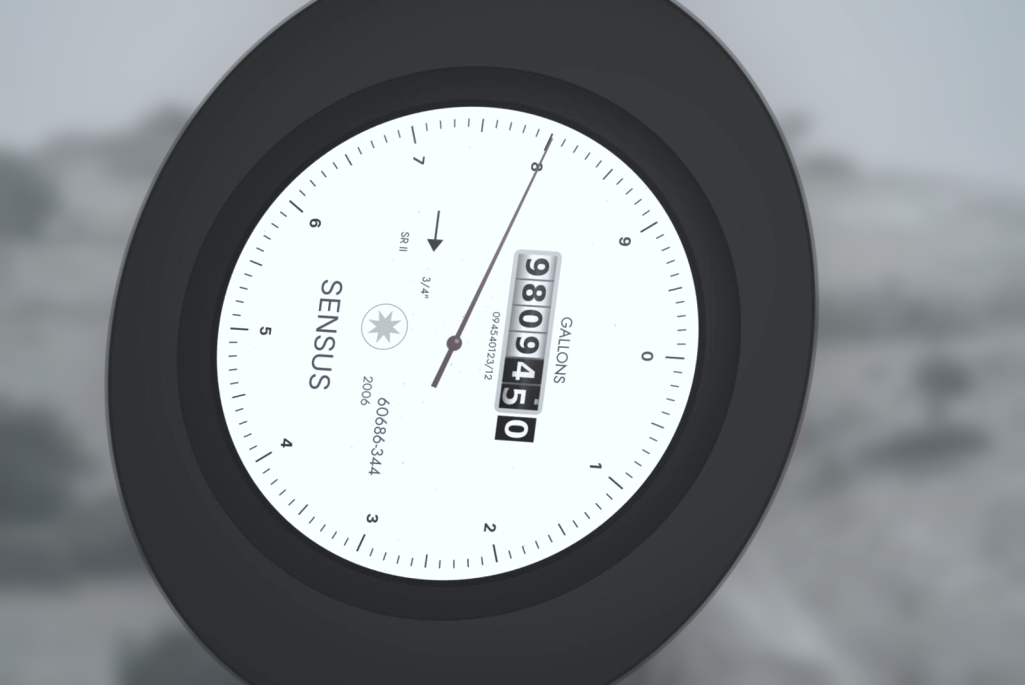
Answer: 9809448.0 gal
